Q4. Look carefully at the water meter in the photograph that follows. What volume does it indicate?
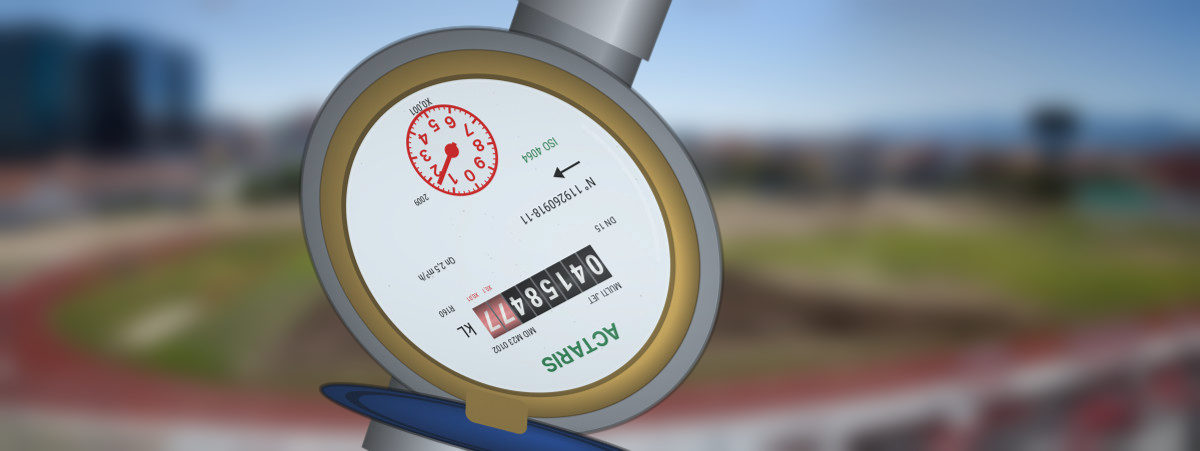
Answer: 41584.771 kL
